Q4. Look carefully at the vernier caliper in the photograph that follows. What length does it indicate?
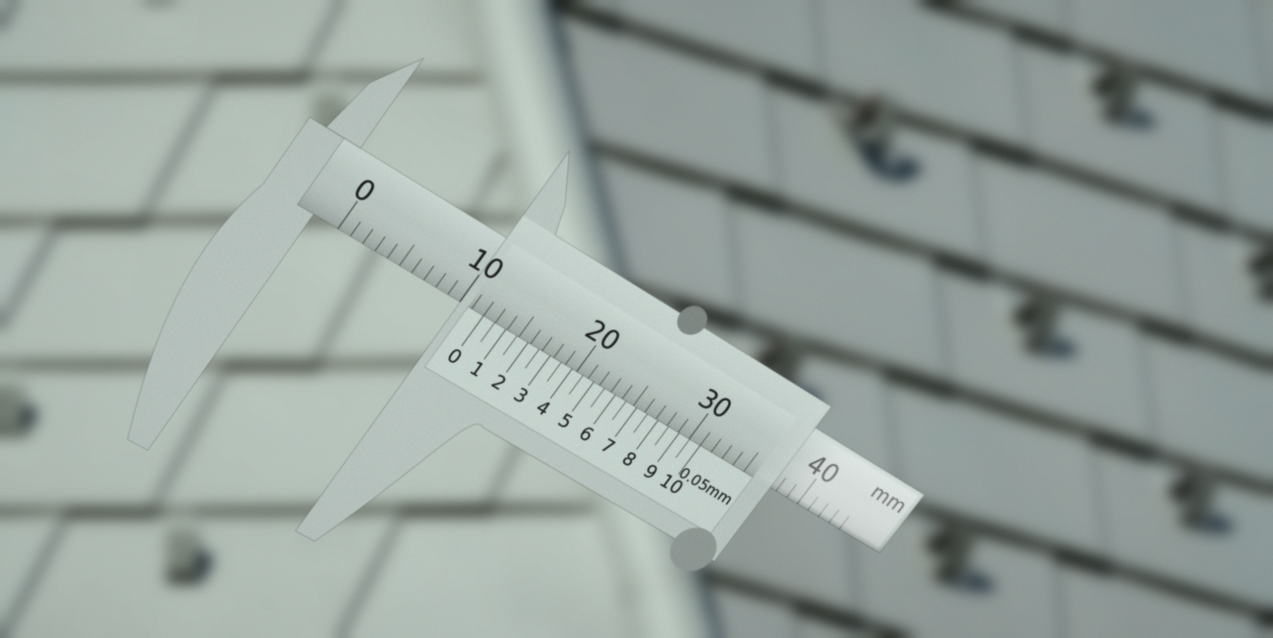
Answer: 12.0 mm
